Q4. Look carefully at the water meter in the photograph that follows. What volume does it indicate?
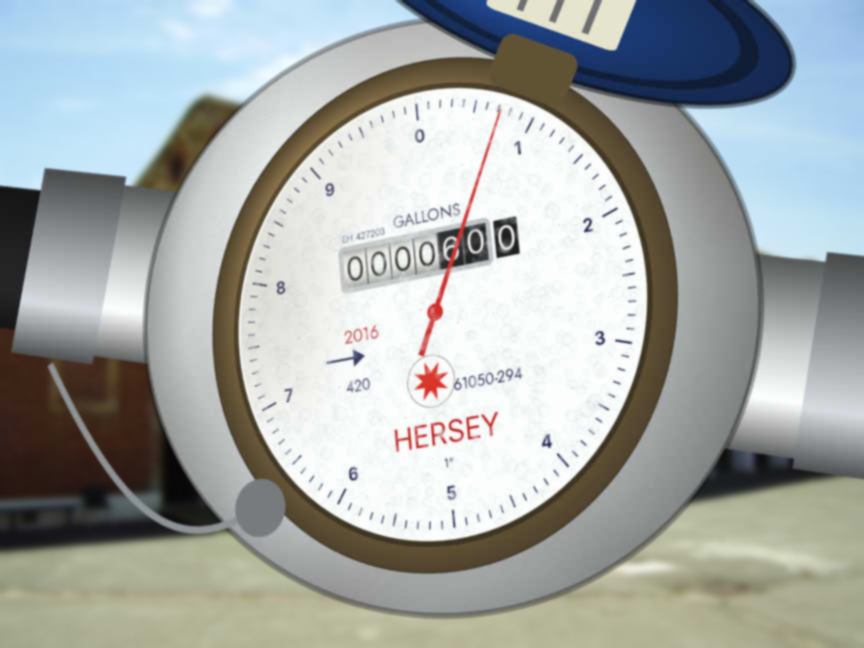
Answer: 600.7 gal
